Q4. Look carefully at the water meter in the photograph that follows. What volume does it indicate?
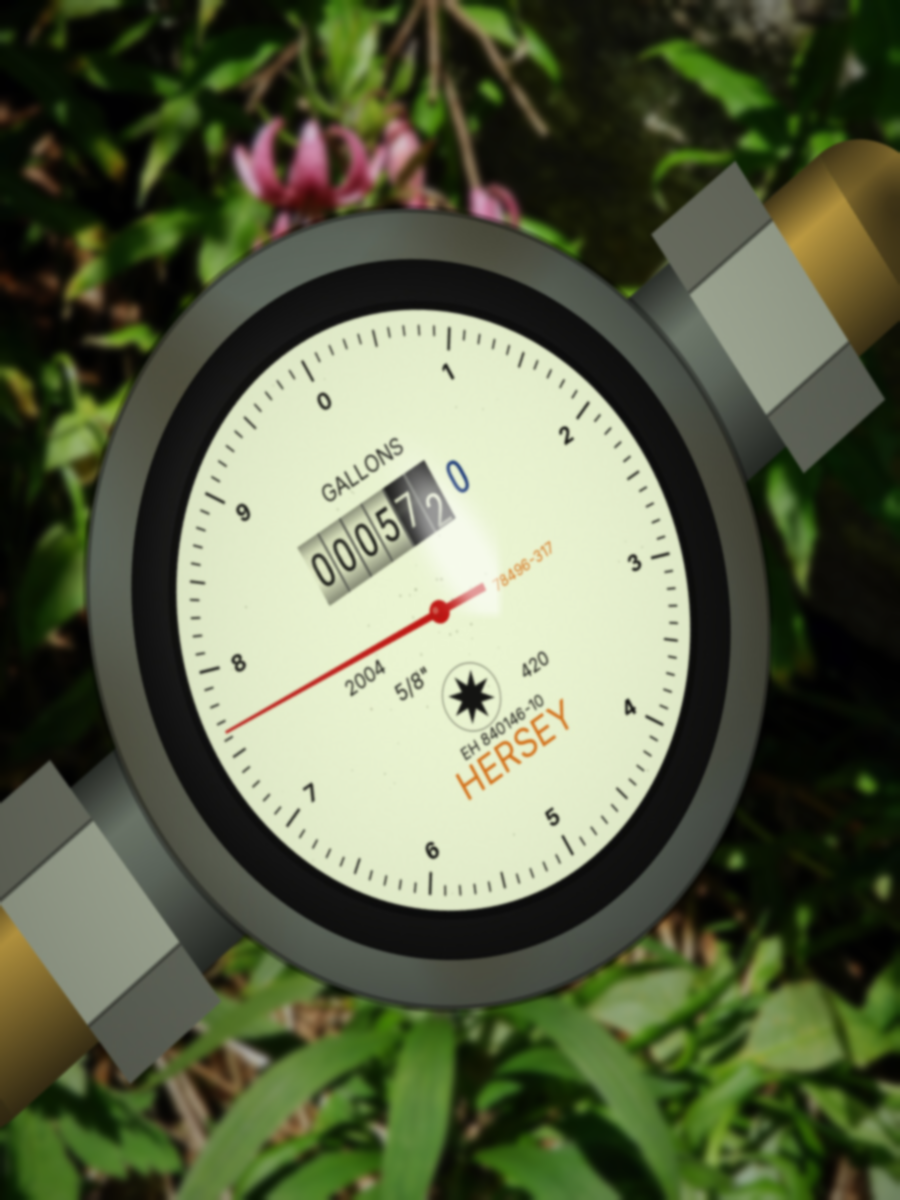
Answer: 5717.6 gal
